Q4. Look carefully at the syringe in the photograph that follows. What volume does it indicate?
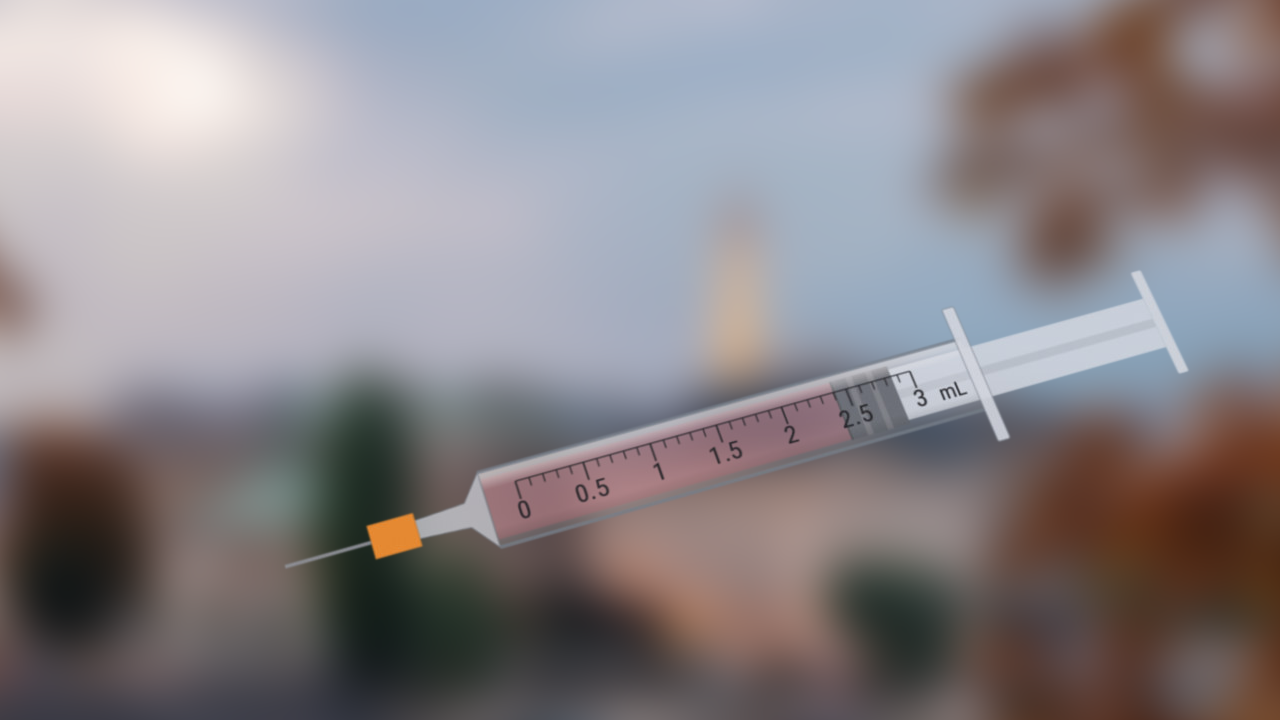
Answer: 2.4 mL
